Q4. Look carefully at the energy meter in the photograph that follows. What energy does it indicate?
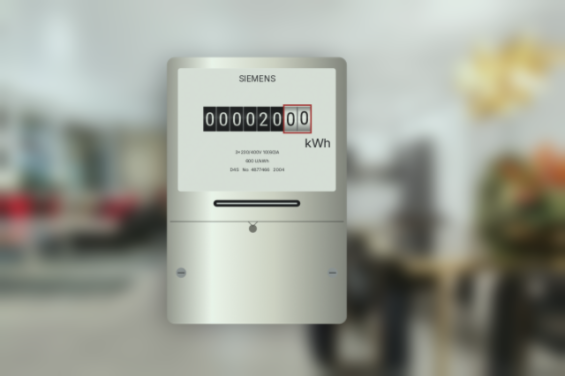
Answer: 20.00 kWh
